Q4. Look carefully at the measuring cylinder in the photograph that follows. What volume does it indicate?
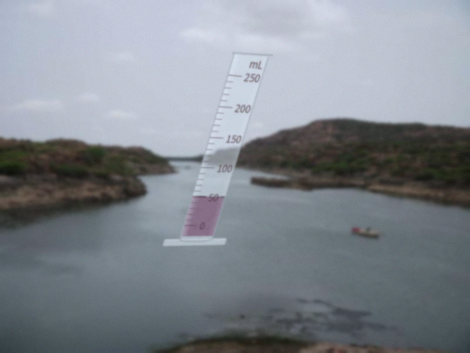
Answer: 50 mL
